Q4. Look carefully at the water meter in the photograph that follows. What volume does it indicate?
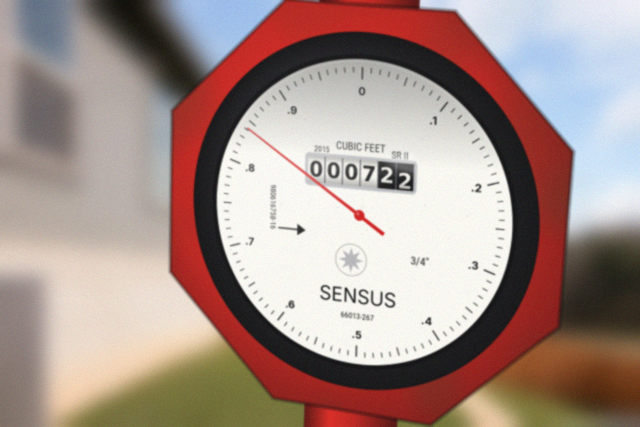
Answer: 721.84 ft³
